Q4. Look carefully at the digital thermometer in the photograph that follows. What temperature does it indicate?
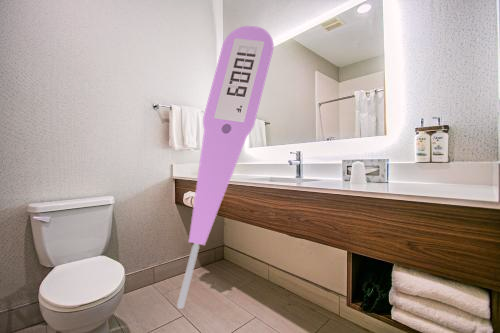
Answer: 100.9 °F
